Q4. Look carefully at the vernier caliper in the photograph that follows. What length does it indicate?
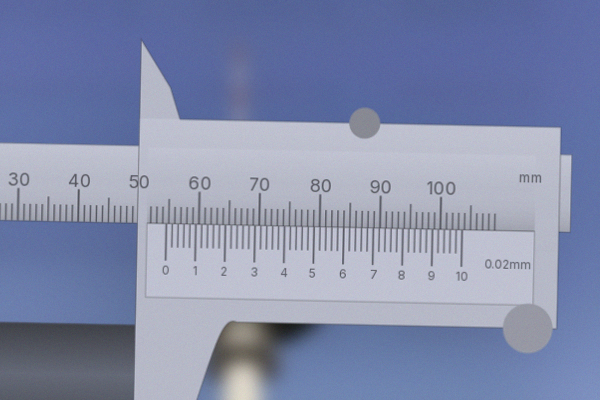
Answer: 54.6 mm
